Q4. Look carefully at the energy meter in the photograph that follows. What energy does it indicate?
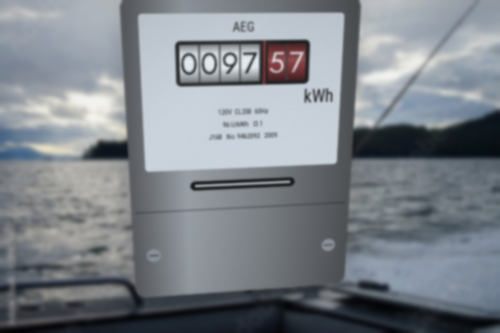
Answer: 97.57 kWh
